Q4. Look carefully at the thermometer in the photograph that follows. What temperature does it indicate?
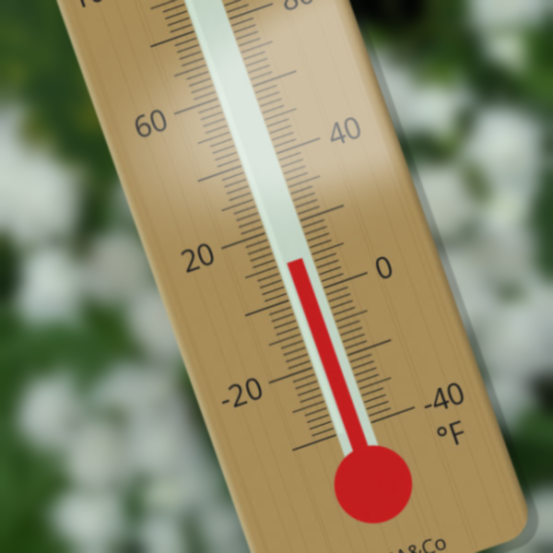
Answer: 10 °F
